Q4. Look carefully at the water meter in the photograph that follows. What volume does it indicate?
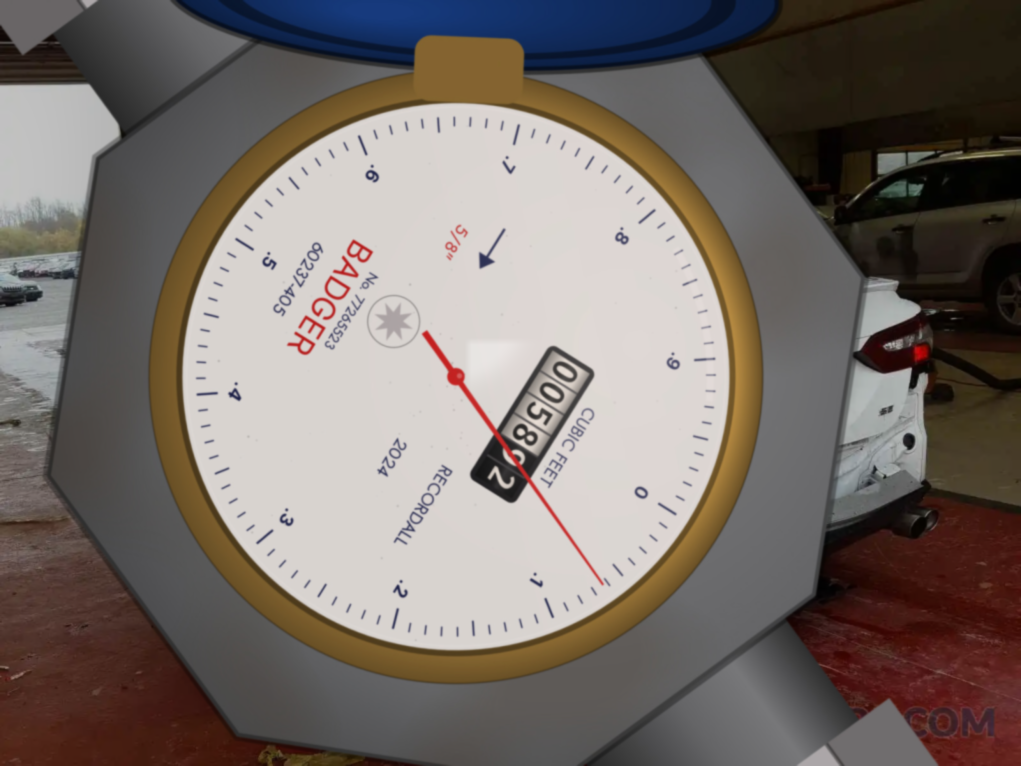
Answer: 5892.06 ft³
